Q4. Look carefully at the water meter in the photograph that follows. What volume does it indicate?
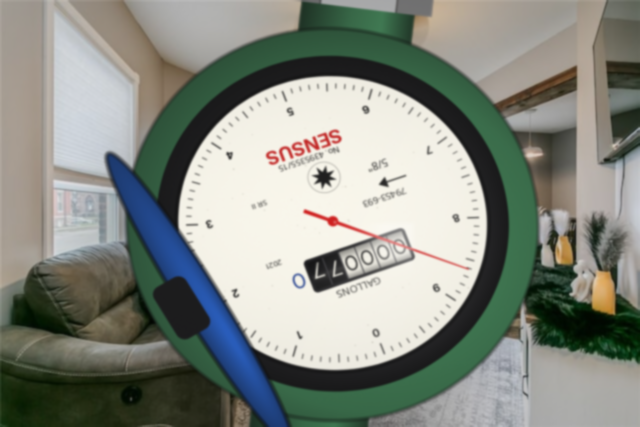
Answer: 768.6 gal
